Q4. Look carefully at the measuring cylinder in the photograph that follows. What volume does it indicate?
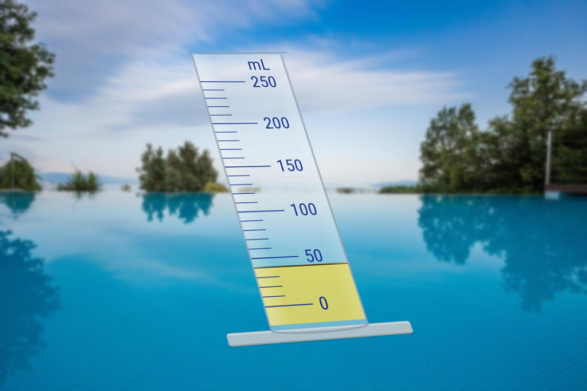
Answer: 40 mL
